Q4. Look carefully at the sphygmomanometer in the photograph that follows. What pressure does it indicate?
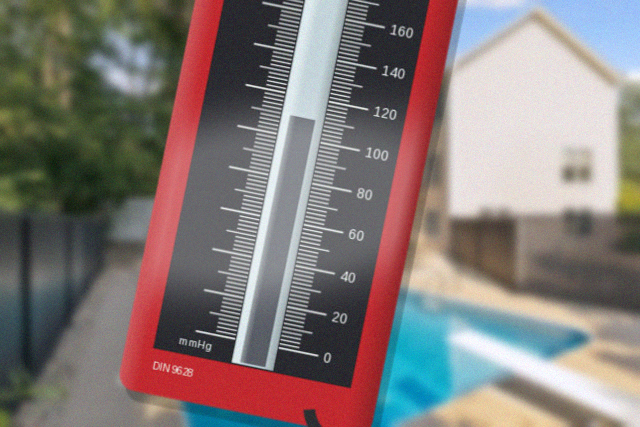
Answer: 110 mmHg
